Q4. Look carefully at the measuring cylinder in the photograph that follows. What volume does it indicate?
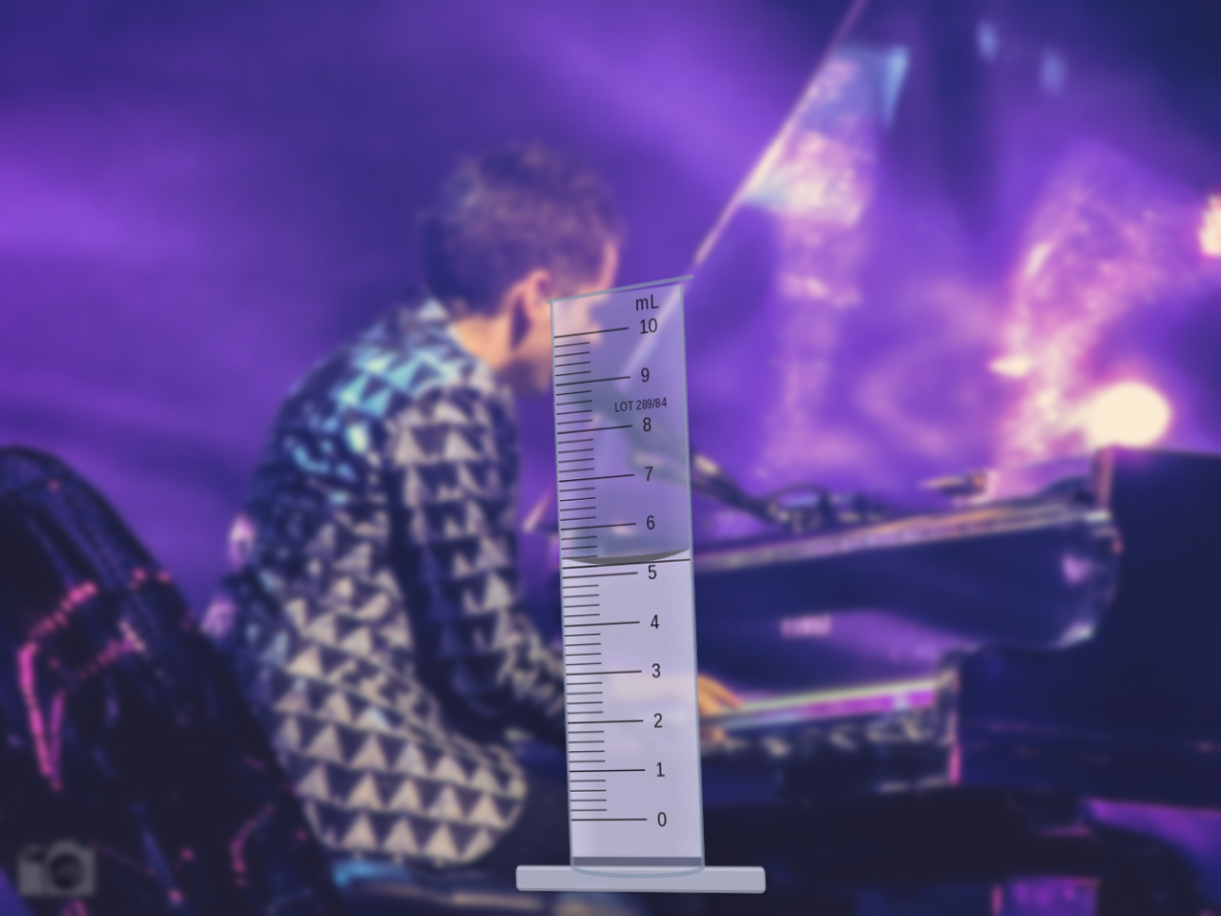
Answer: 5.2 mL
